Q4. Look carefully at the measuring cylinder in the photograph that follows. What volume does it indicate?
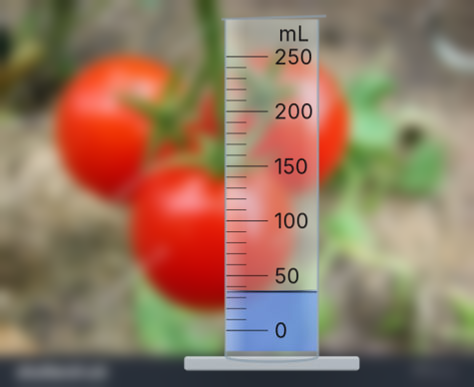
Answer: 35 mL
